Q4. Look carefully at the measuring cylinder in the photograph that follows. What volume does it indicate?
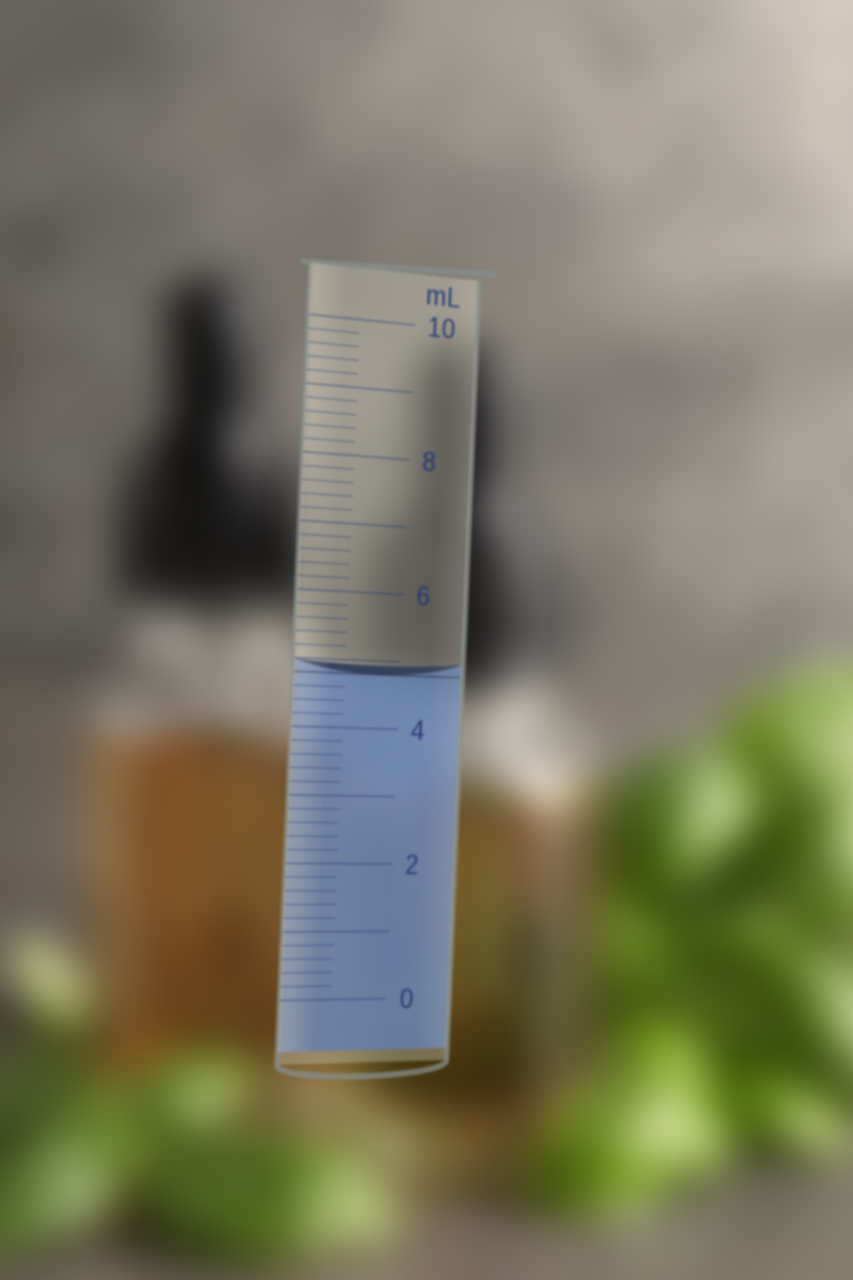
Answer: 4.8 mL
